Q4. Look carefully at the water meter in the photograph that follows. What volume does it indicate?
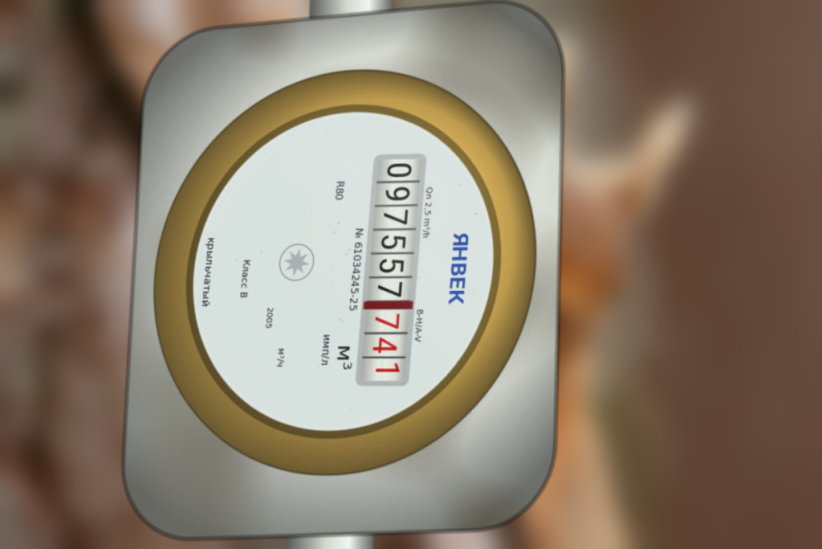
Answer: 97557.741 m³
